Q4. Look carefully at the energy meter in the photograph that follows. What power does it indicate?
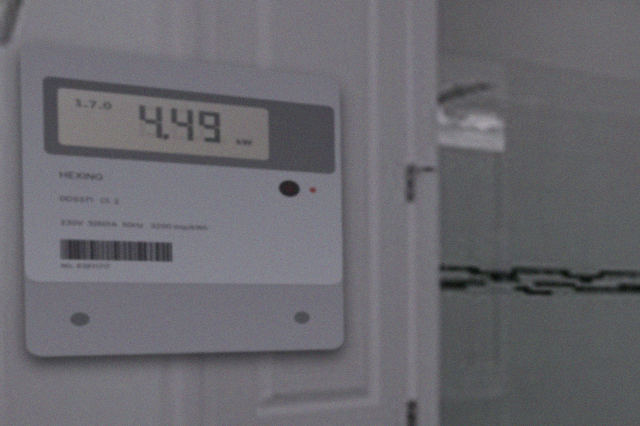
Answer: 4.49 kW
